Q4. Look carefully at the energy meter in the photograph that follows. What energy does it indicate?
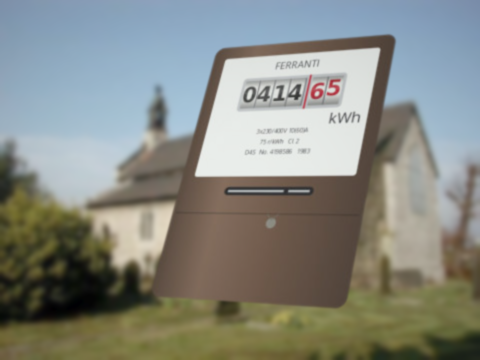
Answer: 414.65 kWh
